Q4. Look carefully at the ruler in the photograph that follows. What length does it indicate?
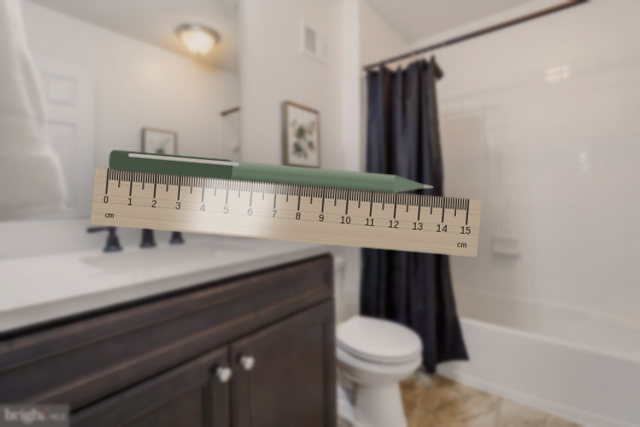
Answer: 13.5 cm
